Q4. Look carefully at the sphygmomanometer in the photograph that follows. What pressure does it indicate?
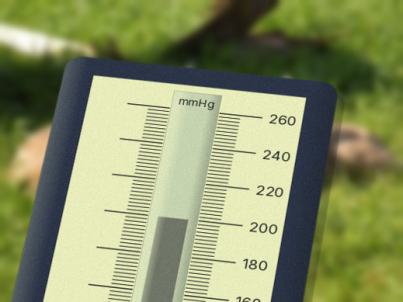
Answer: 200 mmHg
